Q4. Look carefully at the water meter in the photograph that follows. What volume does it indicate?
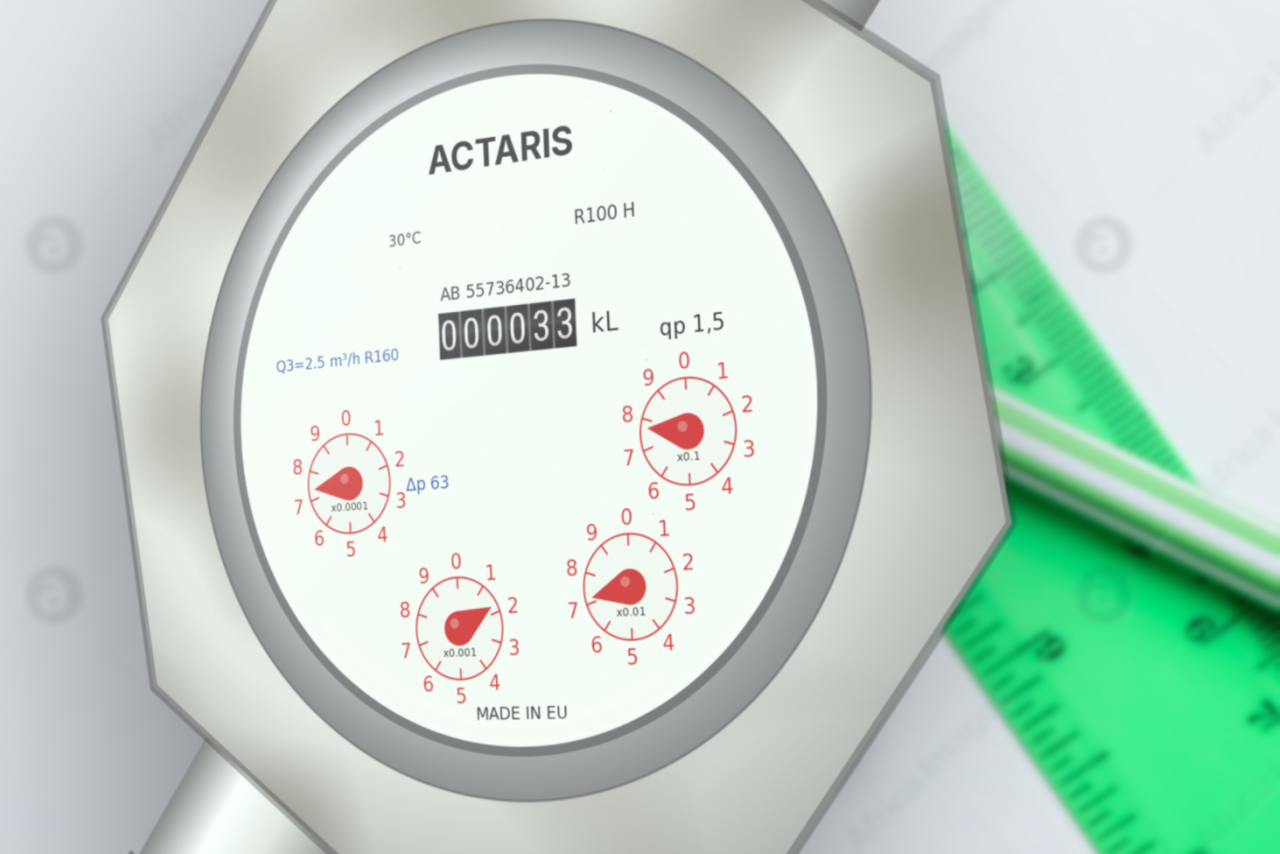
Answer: 33.7717 kL
